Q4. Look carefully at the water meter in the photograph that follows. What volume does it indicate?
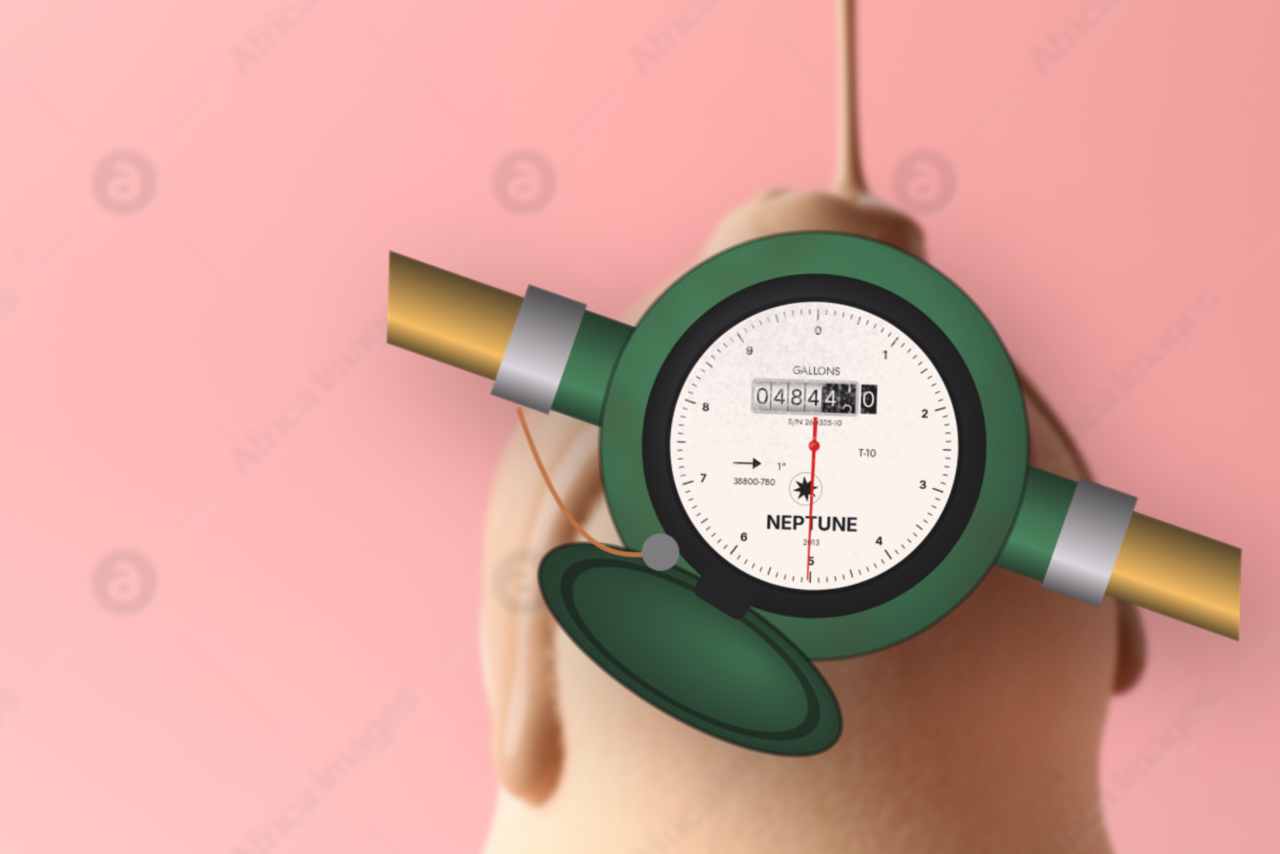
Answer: 484415.0 gal
